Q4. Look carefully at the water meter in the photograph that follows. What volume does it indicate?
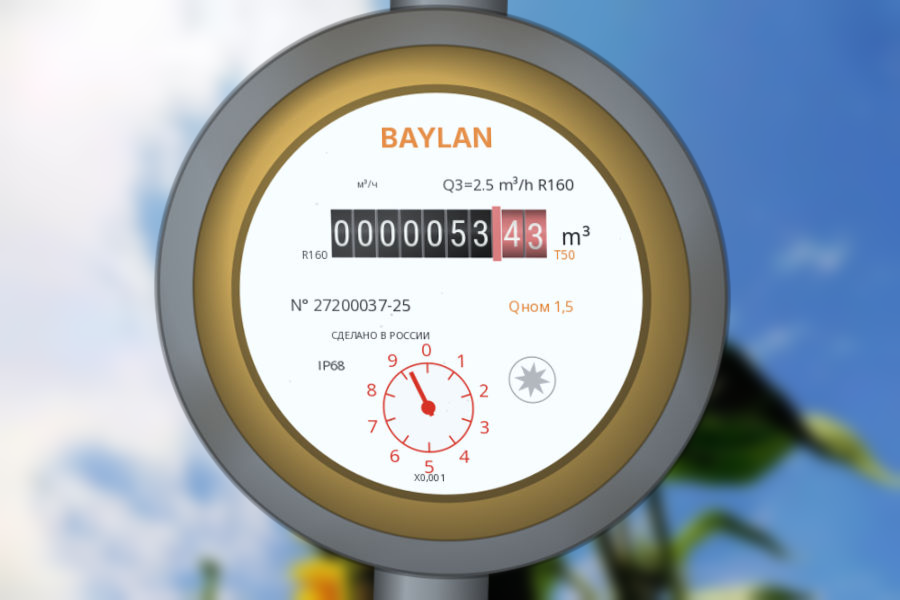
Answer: 53.429 m³
